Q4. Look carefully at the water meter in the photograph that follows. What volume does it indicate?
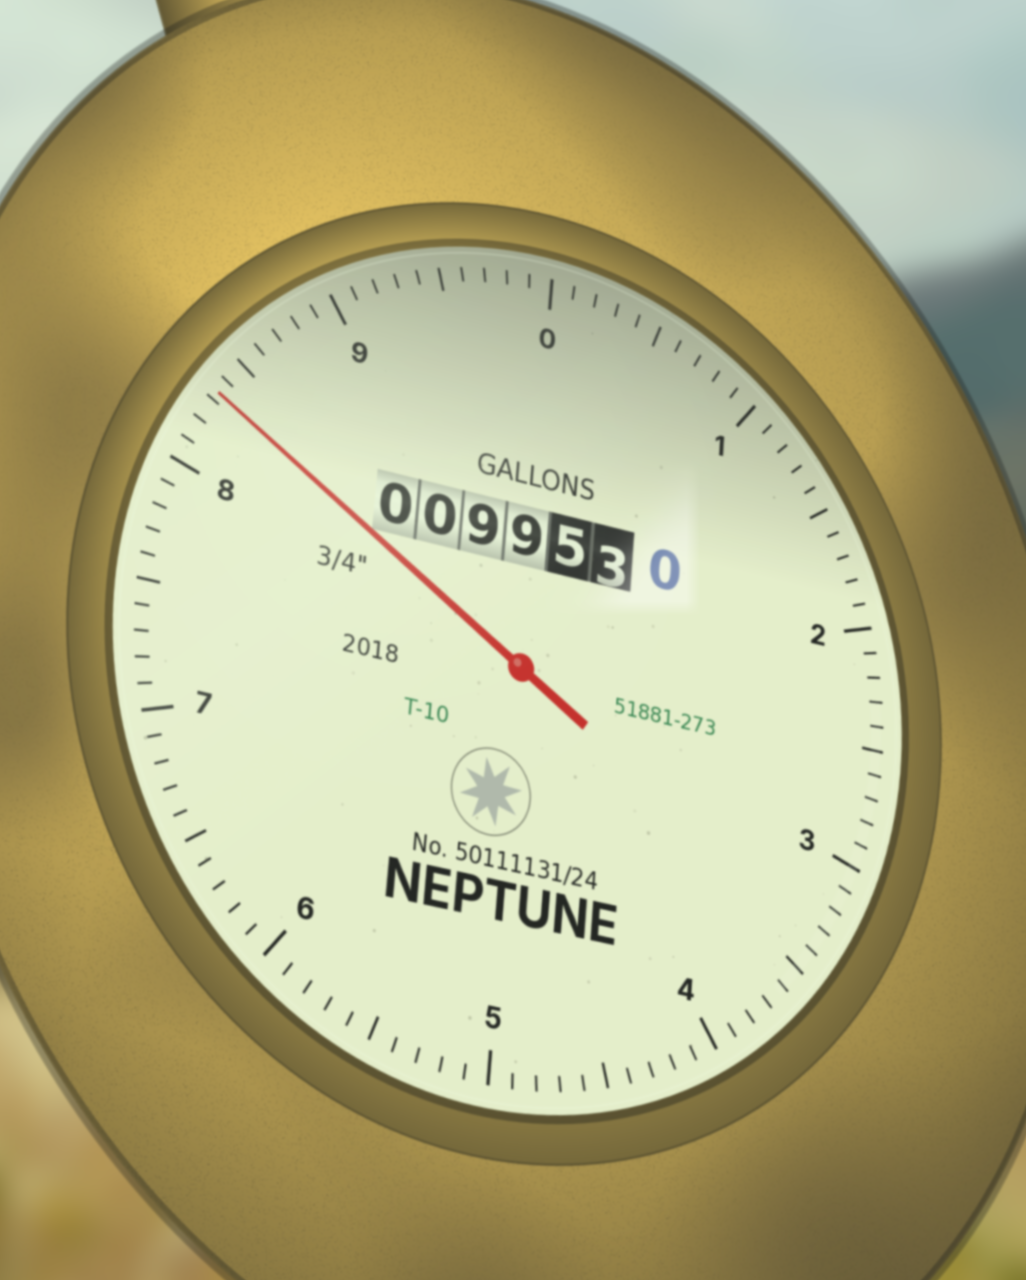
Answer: 99528.3 gal
